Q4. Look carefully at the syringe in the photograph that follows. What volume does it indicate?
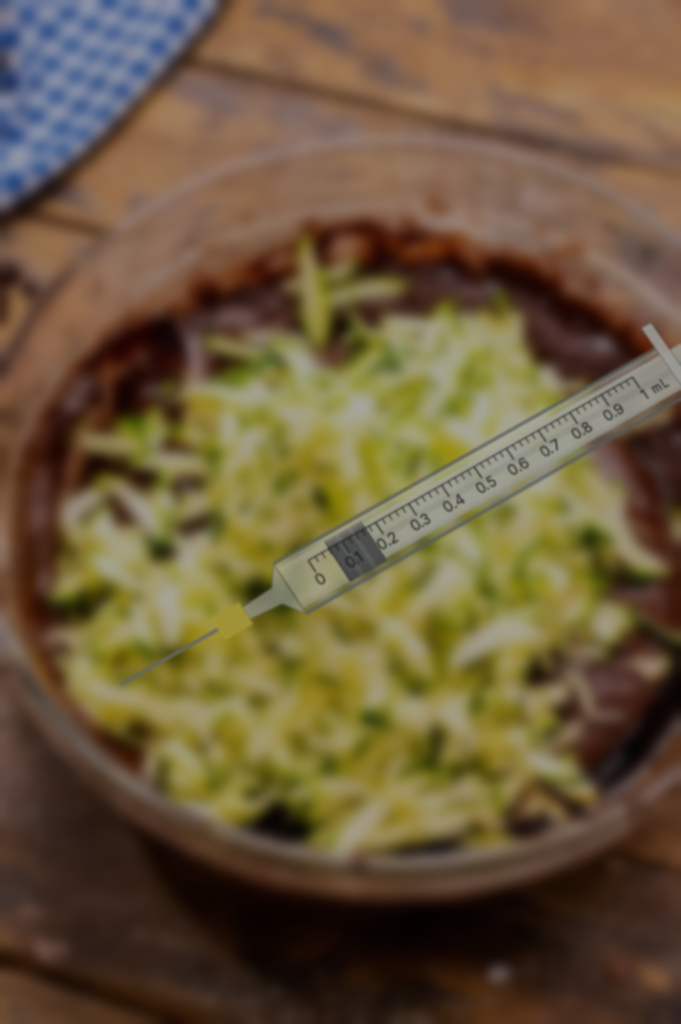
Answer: 0.06 mL
